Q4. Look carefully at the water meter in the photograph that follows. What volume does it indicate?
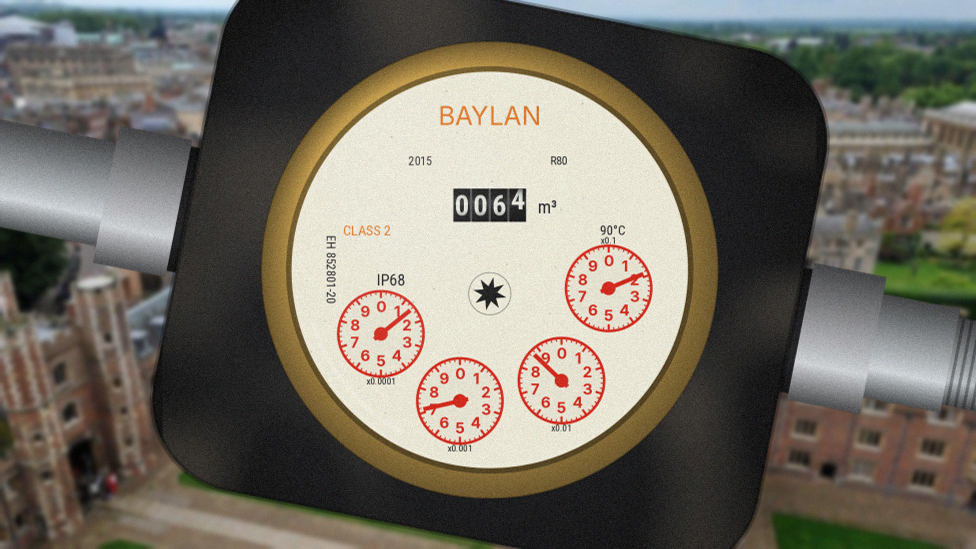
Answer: 64.1871 m³
